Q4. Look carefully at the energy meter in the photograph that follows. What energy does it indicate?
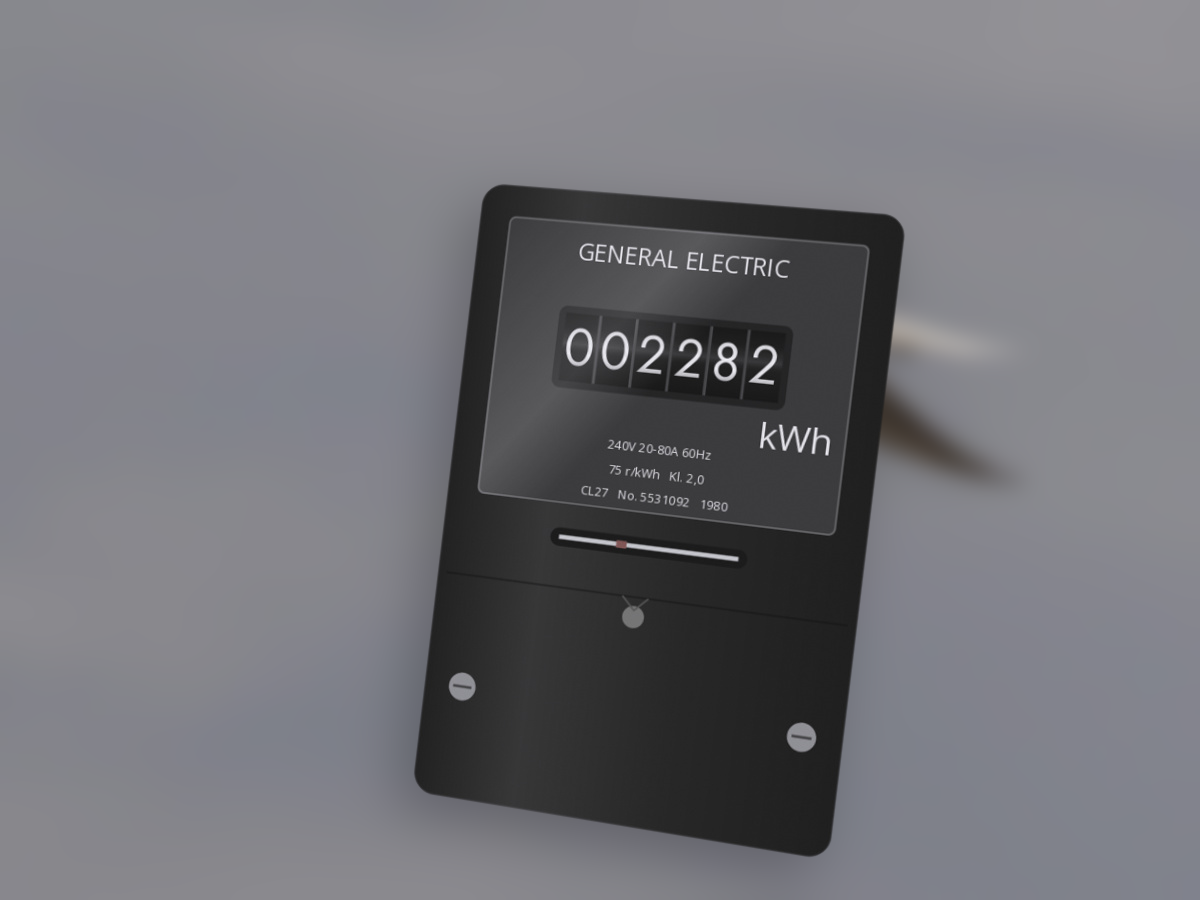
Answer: 2282 kWh
